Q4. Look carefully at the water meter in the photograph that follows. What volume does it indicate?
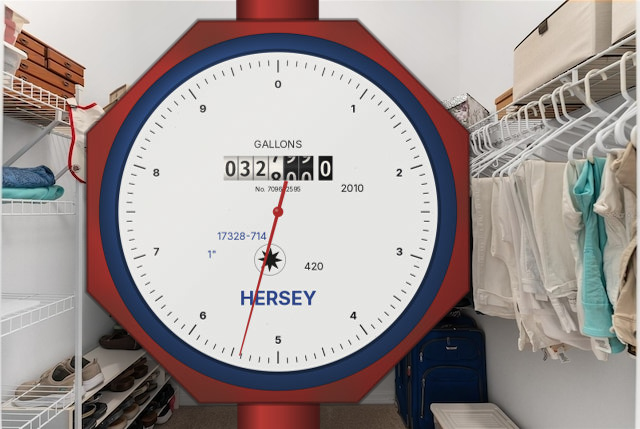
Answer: 327995.4 gal
